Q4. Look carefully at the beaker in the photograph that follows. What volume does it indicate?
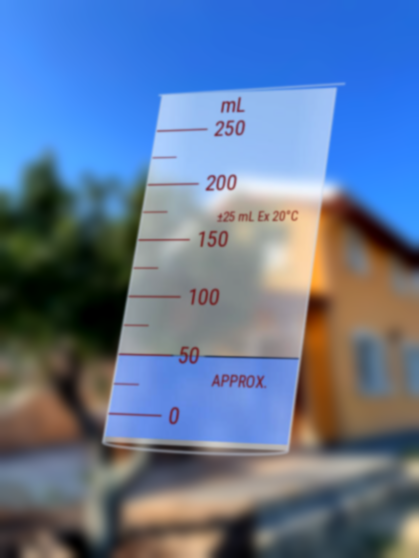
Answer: 50 mL
